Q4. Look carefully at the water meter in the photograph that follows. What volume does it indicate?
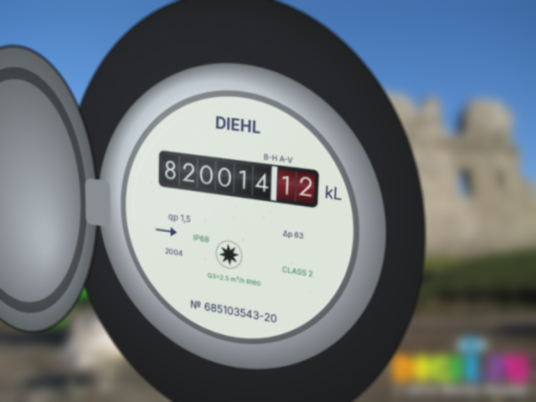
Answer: 820014.12 kL
